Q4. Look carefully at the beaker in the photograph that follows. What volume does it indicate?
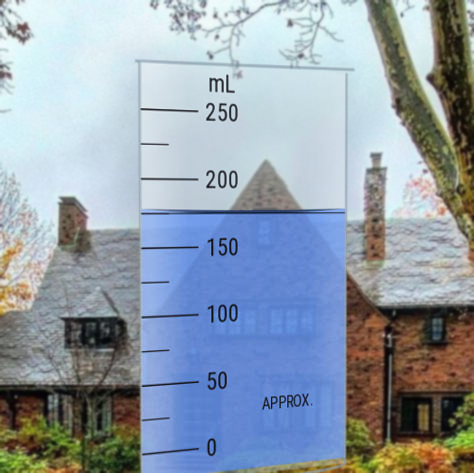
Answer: 175 mL
